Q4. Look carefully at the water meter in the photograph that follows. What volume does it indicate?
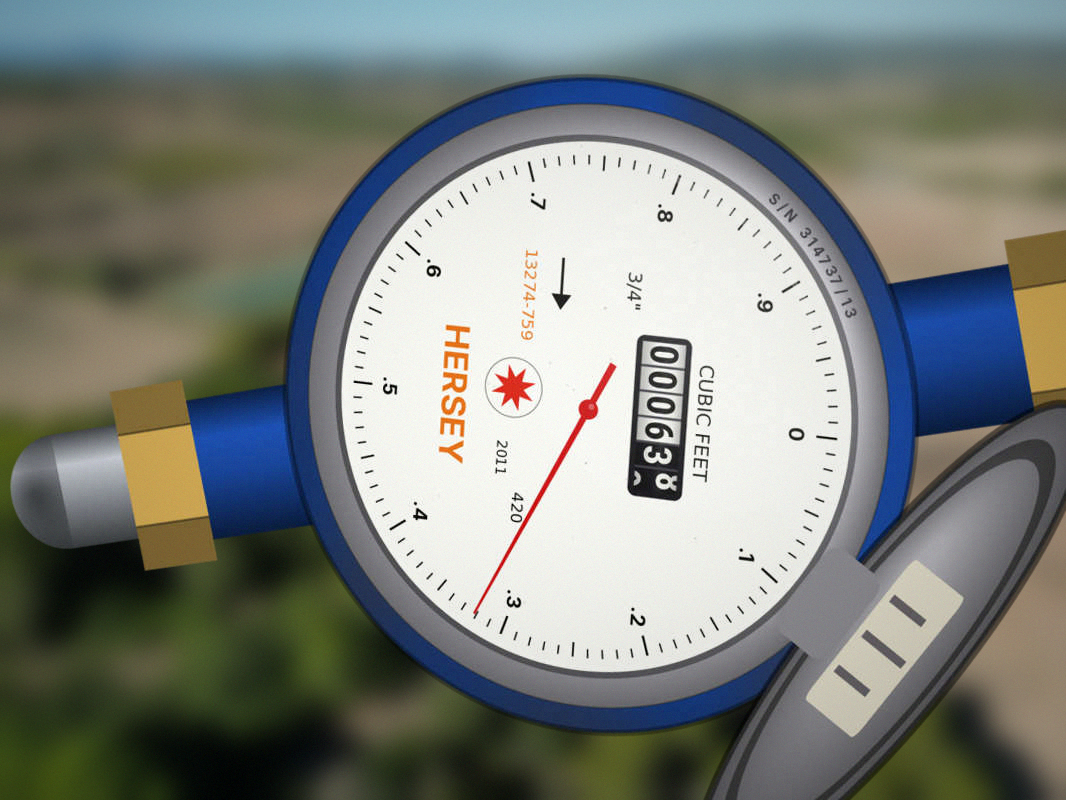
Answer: 638.32 ft³
